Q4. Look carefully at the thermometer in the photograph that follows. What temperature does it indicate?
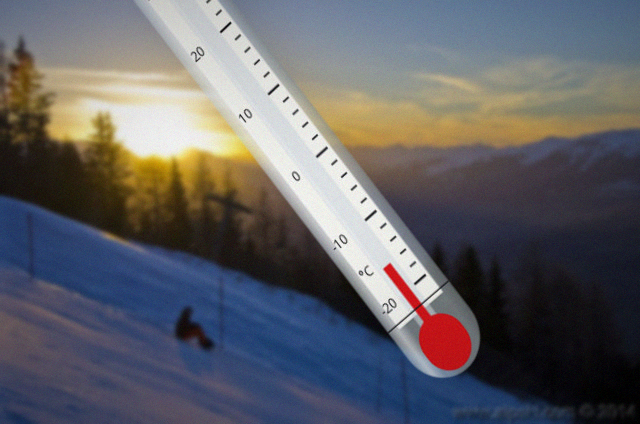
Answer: -16 °C
